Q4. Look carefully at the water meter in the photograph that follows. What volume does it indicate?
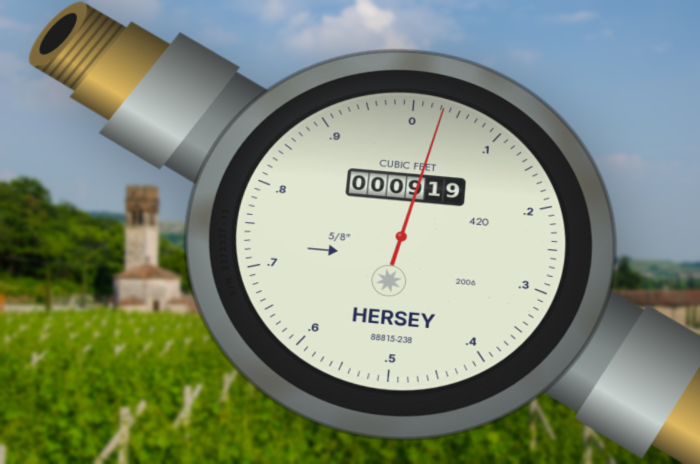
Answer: 919.03 ft³
